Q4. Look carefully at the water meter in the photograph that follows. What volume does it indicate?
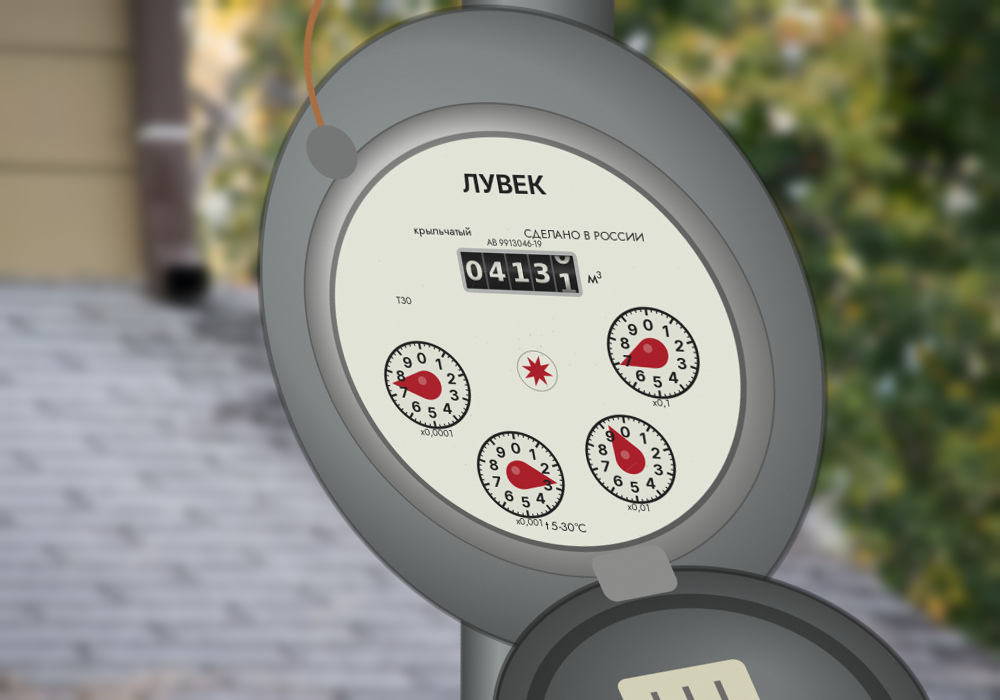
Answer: 4130.6927 m³
